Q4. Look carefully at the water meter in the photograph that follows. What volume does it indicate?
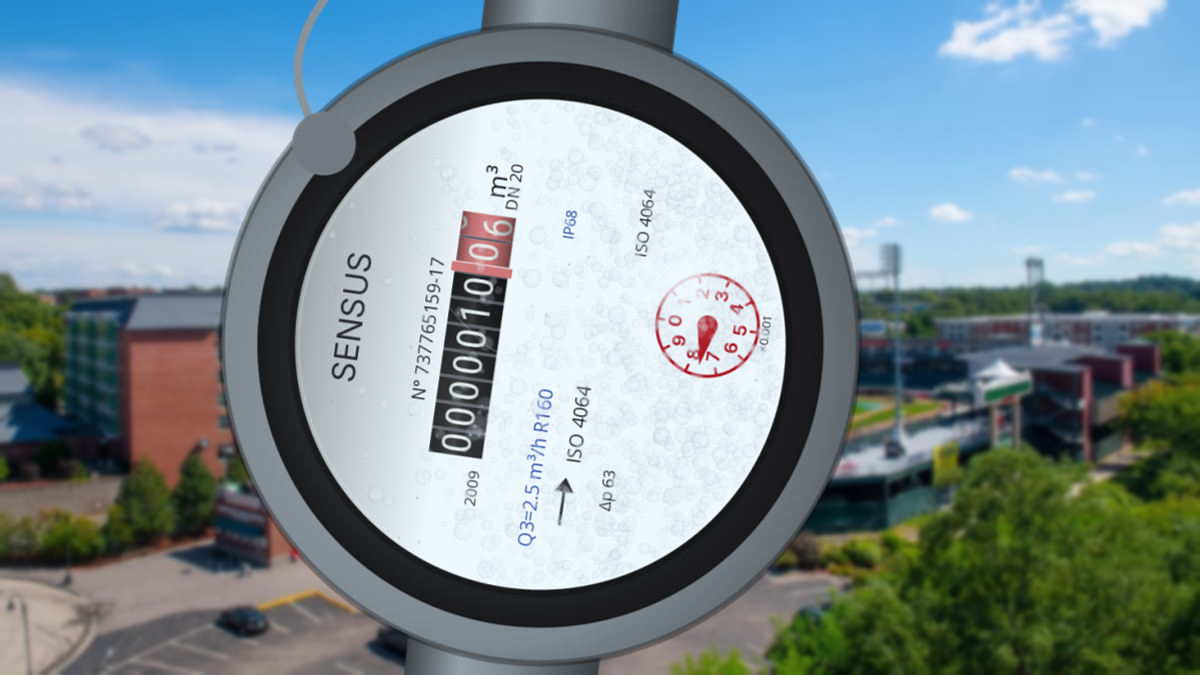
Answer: 10.057 m³
